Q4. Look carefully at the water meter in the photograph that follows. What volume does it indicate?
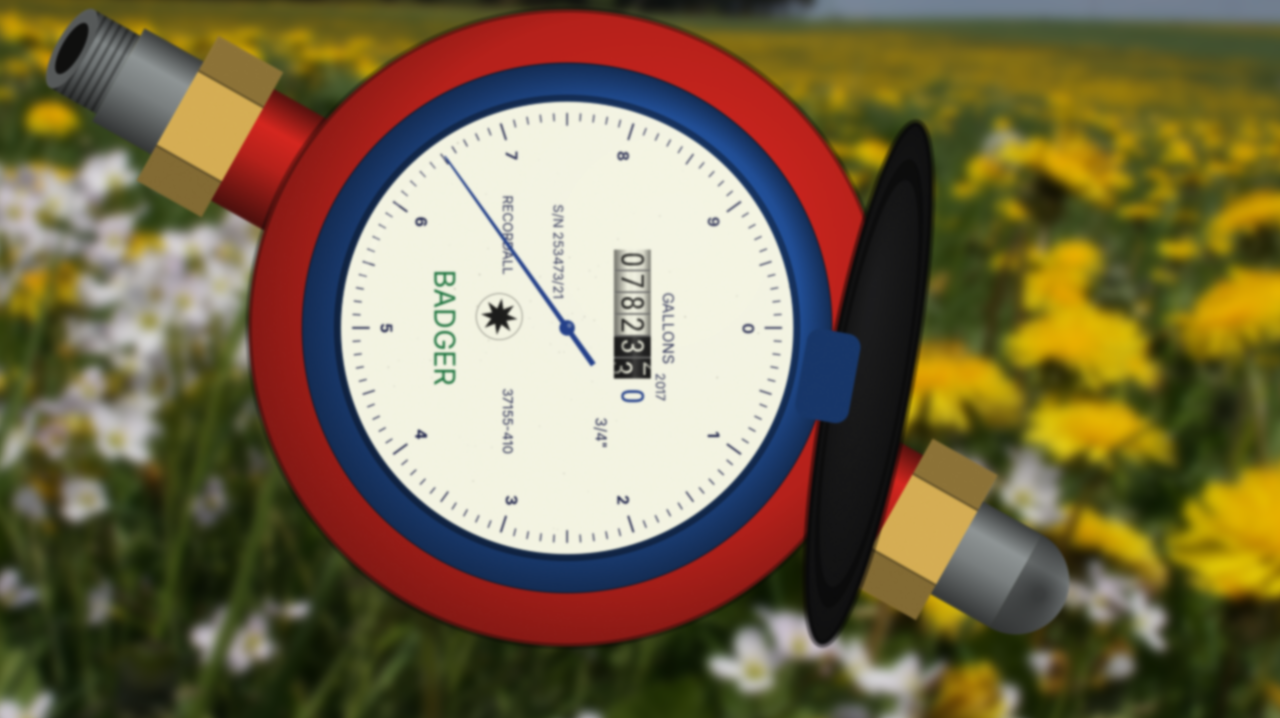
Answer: 782326.5 gal
